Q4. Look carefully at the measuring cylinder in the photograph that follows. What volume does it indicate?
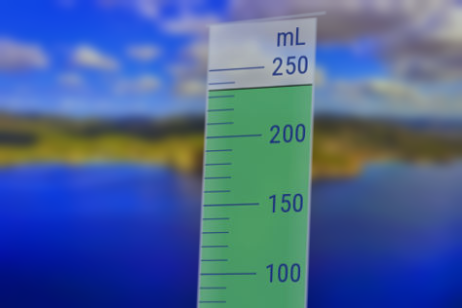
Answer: 235 mL
